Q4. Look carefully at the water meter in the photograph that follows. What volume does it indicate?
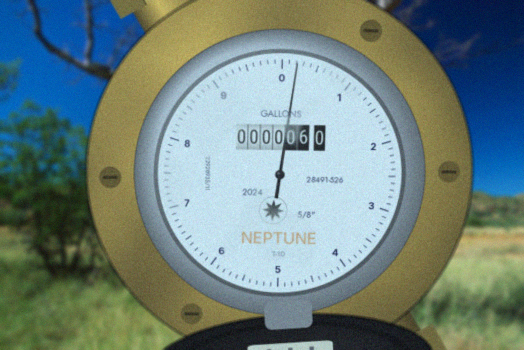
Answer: 60.2 gal
